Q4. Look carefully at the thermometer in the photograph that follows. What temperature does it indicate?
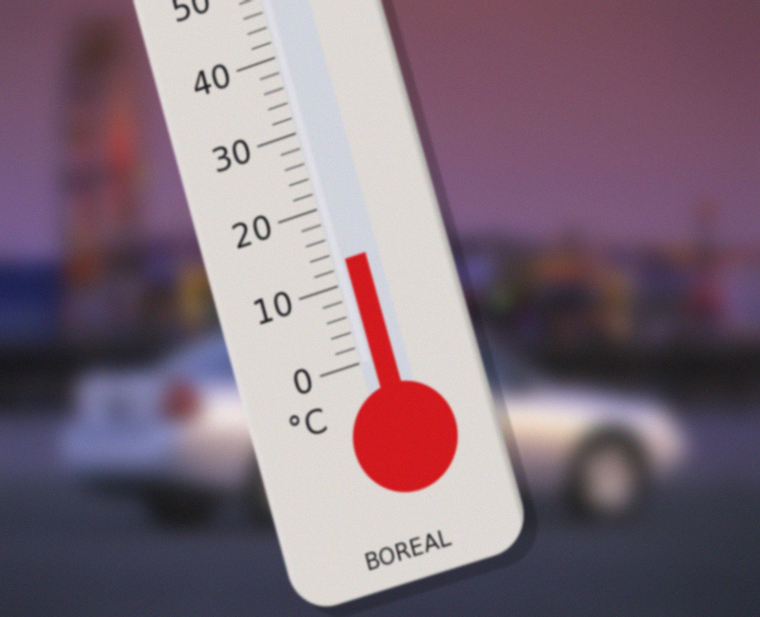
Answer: 13 °C
